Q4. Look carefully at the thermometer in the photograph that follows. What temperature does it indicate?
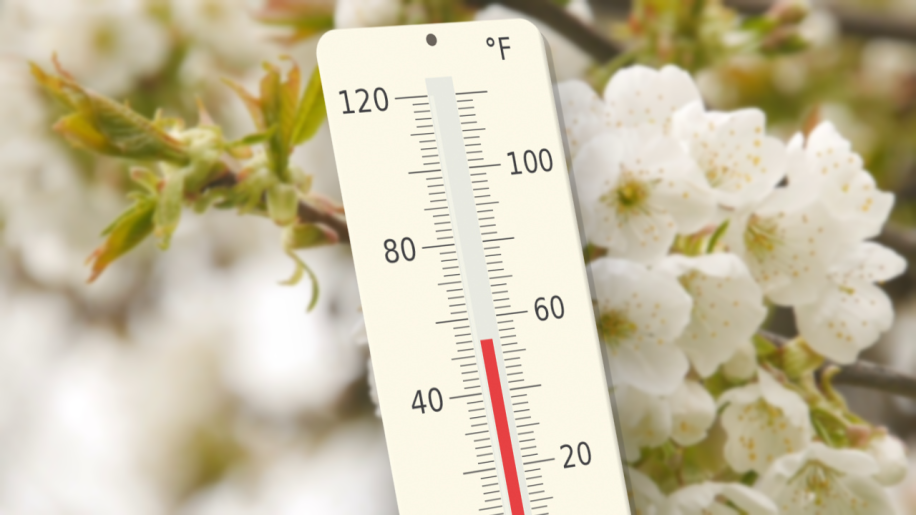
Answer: 54 °F
